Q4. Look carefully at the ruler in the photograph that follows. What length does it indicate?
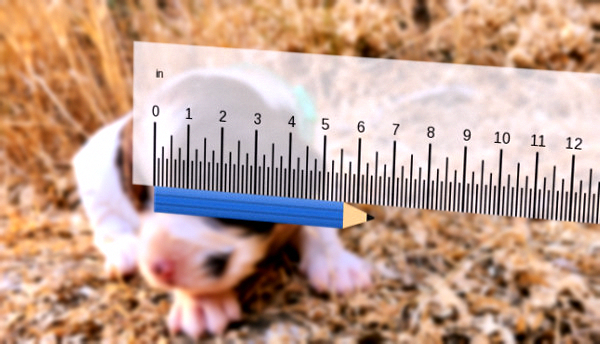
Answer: 6.5 in
